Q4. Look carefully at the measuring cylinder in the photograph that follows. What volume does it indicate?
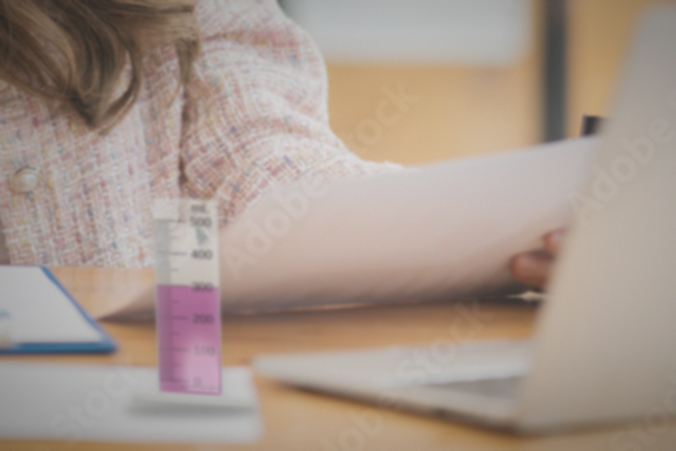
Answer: 300 mL
